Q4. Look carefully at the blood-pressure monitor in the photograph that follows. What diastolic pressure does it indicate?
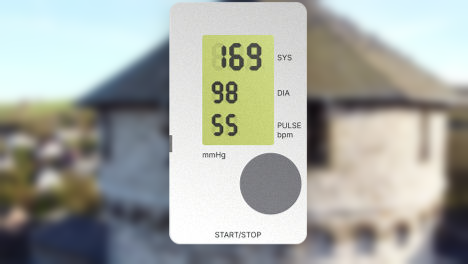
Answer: 98 mmHg
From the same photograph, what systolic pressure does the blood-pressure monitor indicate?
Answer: 169 mmHg
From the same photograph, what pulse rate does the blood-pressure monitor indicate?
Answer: 55 bpm
